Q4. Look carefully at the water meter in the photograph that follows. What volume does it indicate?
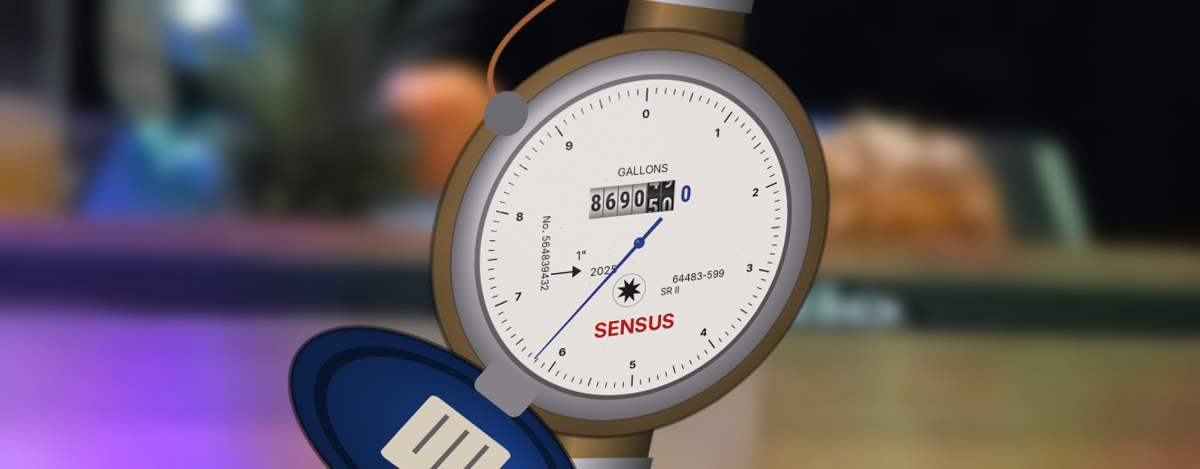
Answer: 8690496.2 gal
